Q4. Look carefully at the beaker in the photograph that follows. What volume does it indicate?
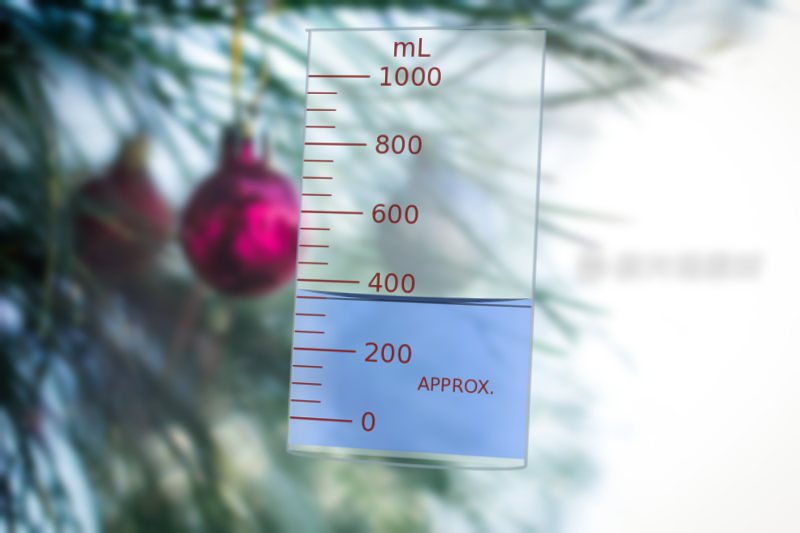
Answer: 350 mL
